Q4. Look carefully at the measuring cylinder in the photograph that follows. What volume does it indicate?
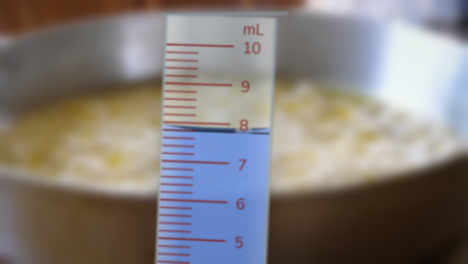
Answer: 7.8 mL
